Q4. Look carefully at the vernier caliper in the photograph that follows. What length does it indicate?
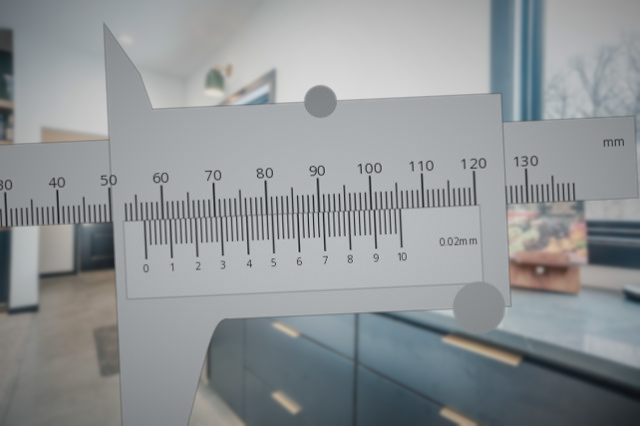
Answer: 56.5 mm
